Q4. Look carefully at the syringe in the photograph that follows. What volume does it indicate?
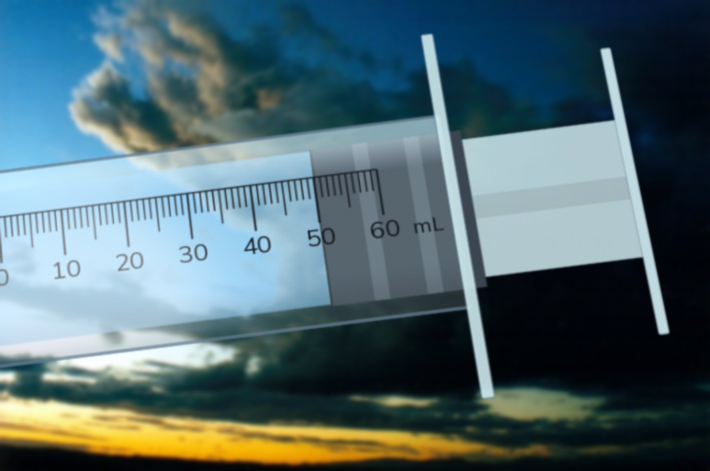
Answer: 50 mL
